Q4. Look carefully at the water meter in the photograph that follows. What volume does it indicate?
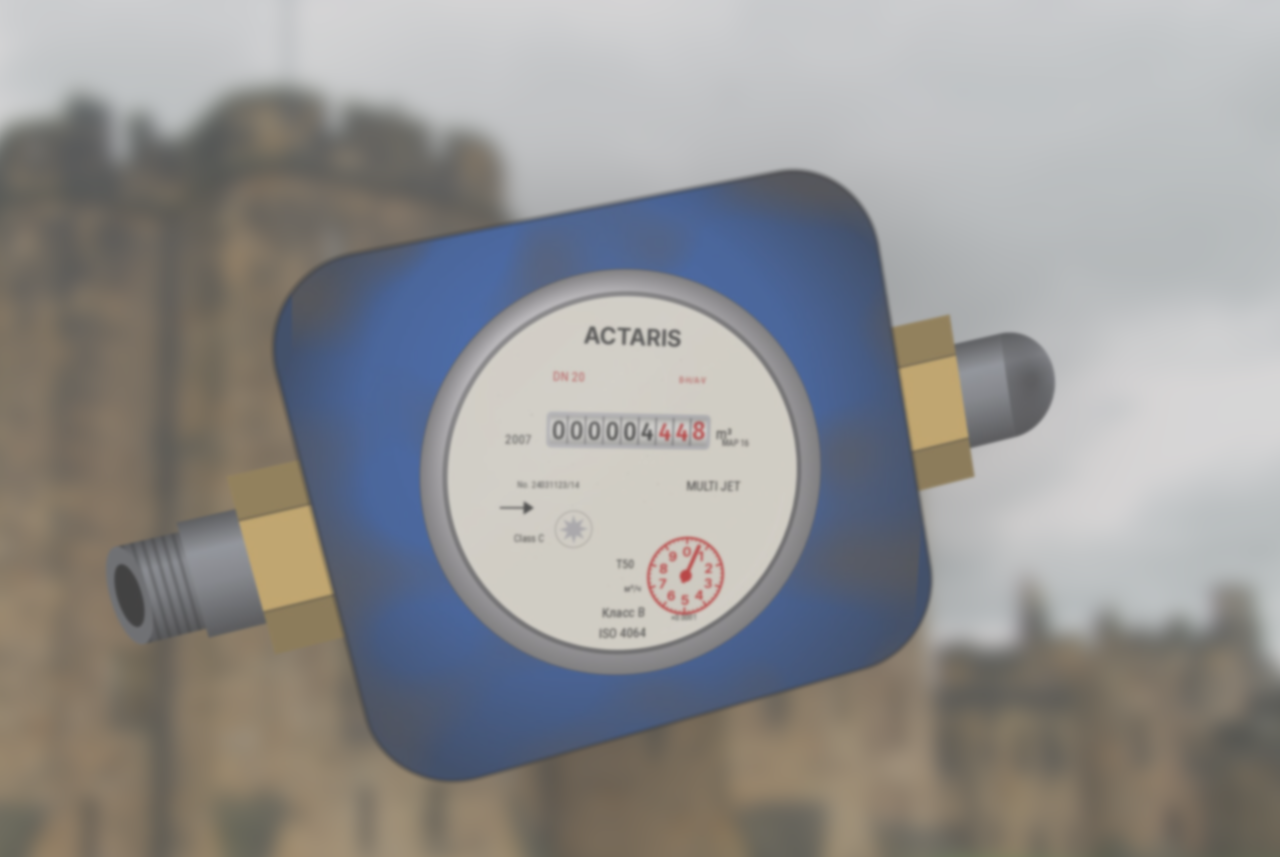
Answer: 4.4480 m³
